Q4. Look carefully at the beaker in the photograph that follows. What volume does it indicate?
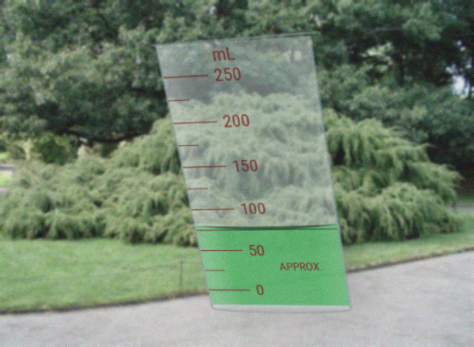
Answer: 75 mL
